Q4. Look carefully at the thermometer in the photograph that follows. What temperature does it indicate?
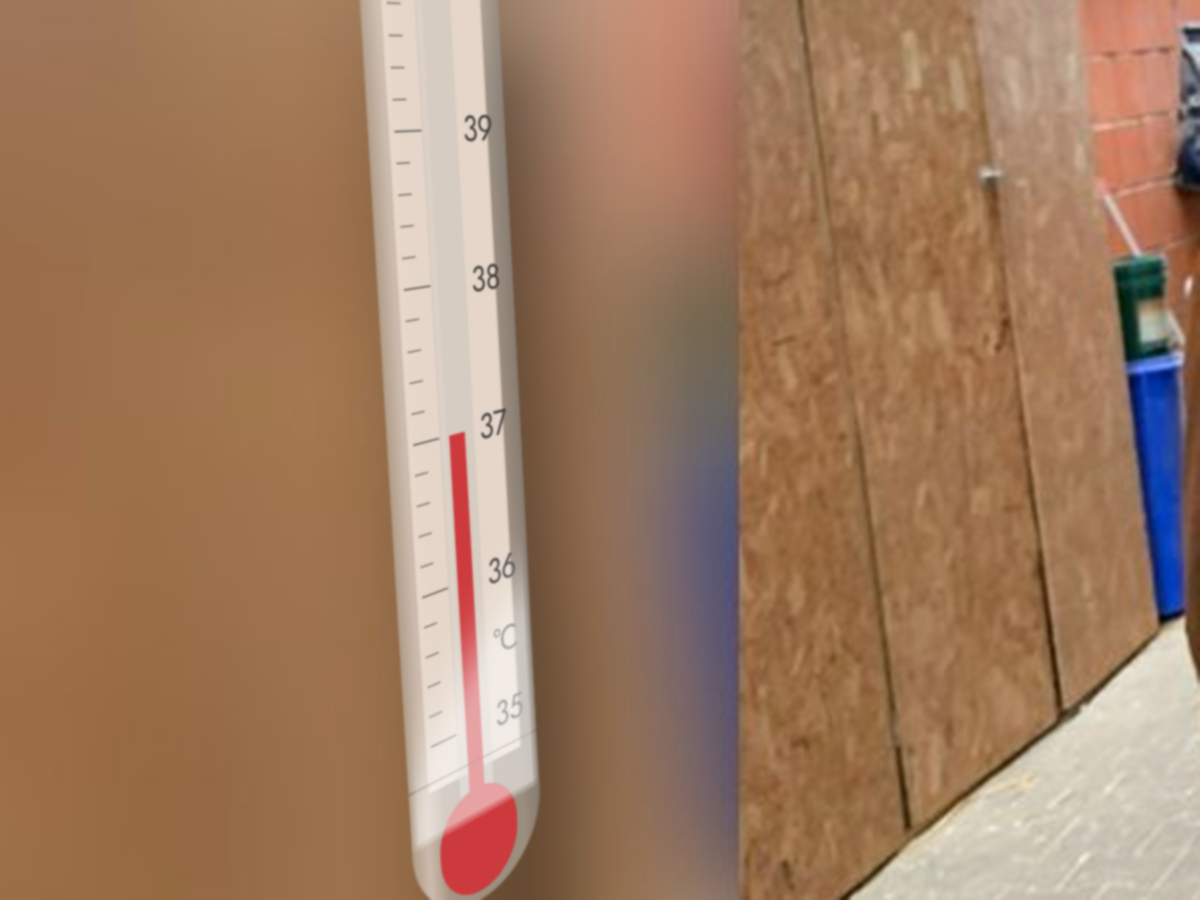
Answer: 37 °C
